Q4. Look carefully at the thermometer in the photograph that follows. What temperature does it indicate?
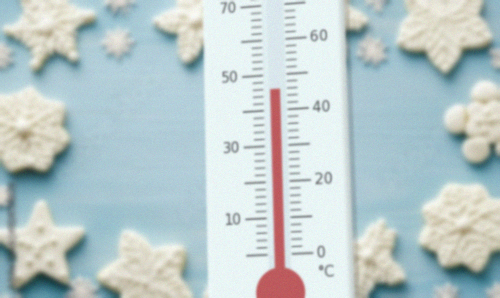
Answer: 46 °C
